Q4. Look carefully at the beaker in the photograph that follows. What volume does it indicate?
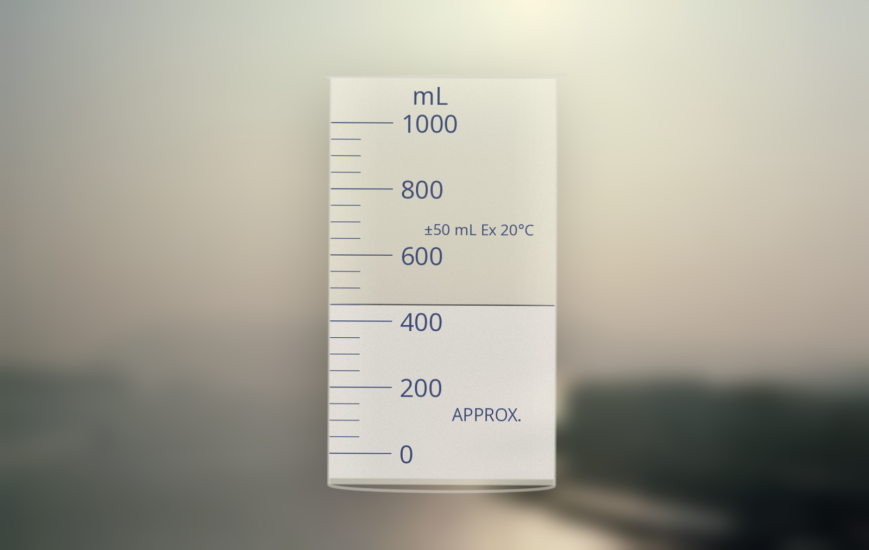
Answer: 450 mL
